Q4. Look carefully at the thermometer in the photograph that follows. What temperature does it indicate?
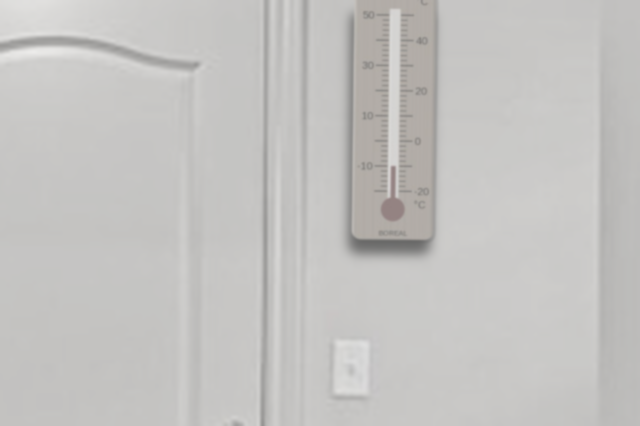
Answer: -10 °C
